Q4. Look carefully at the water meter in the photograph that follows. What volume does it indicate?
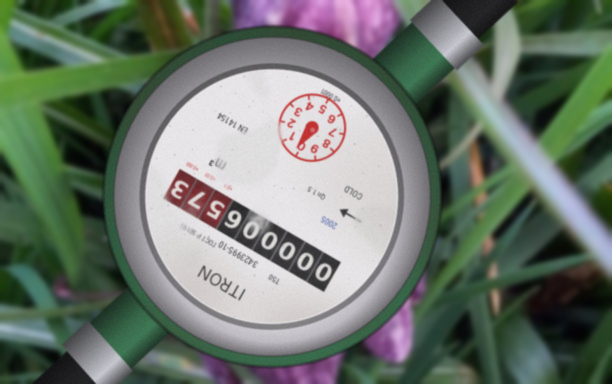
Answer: 6.5730 m³
